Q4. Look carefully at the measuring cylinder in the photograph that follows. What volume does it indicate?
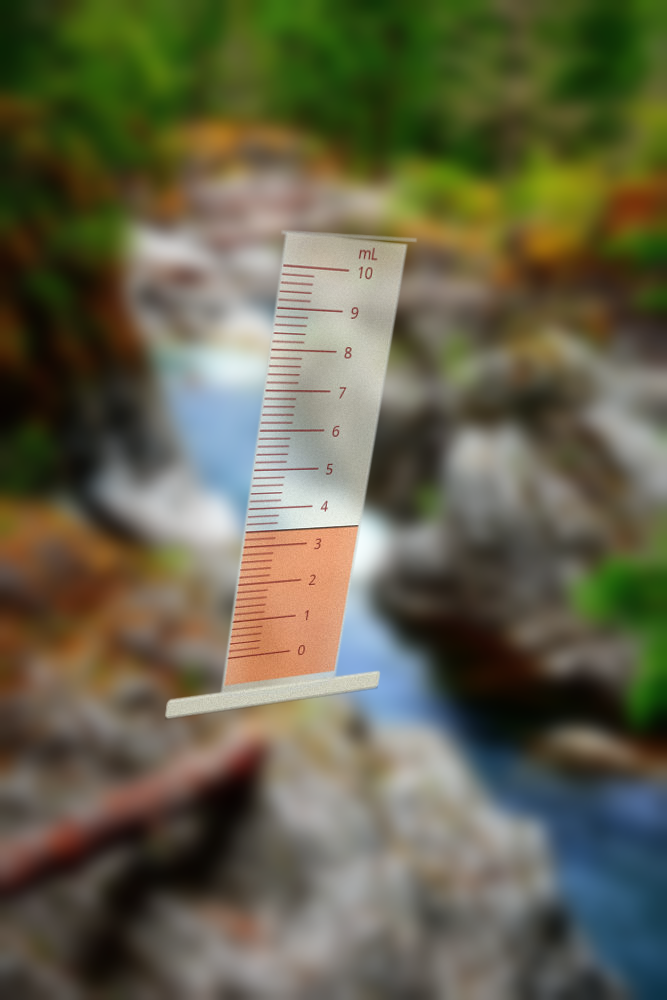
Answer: 3.4 mL
